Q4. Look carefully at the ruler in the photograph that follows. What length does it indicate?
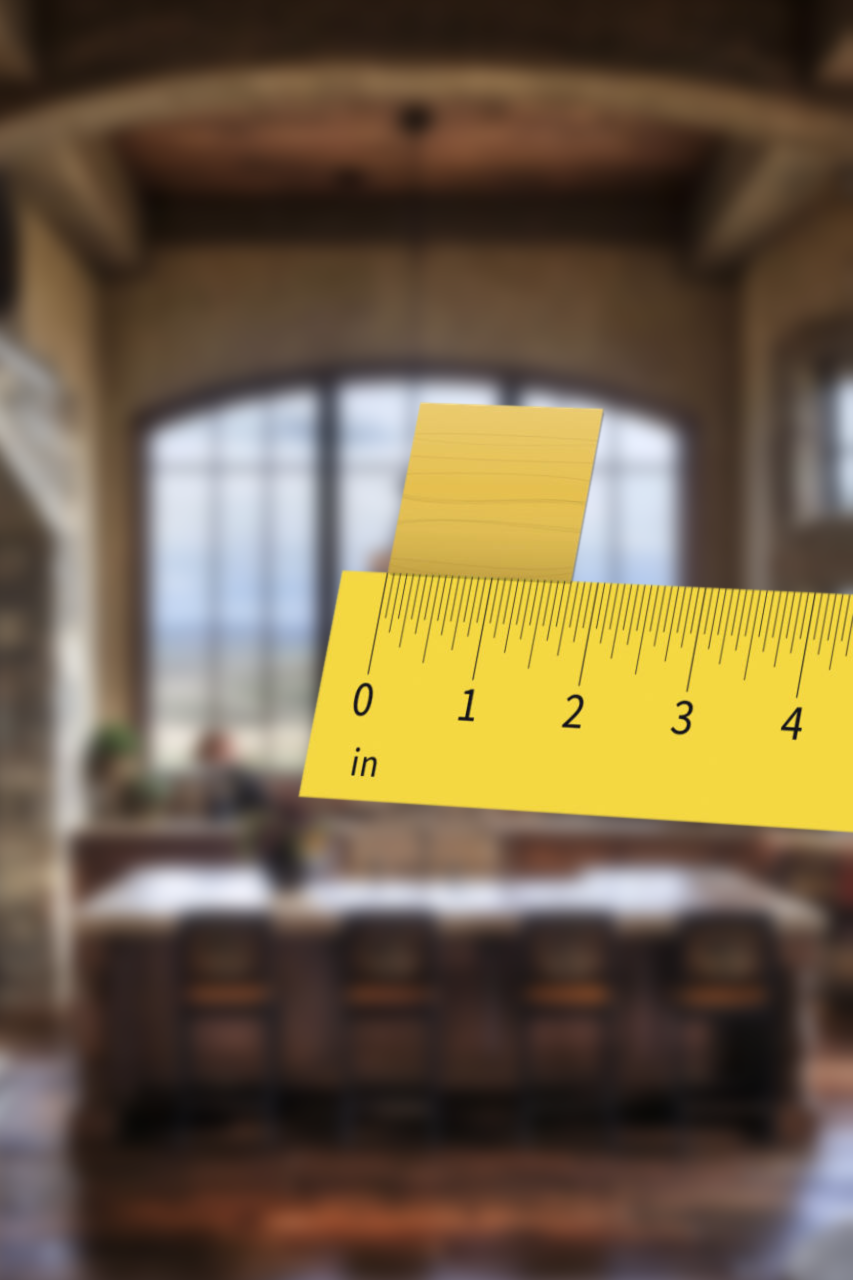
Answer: 1.75 in
